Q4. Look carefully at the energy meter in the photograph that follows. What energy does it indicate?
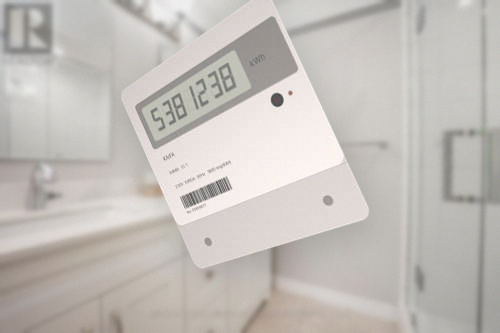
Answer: 5381238 kWh
